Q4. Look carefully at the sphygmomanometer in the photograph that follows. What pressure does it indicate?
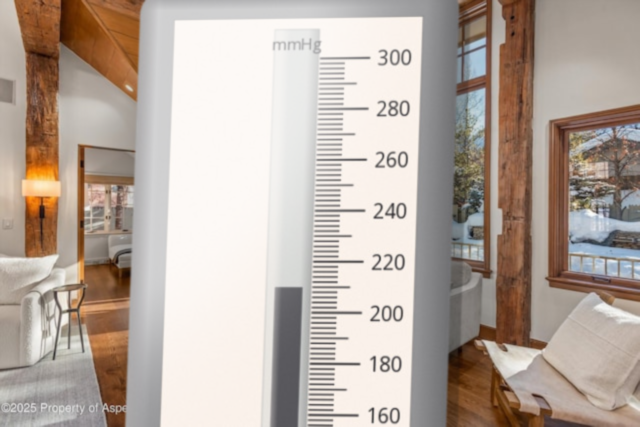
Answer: 210 mmHg
